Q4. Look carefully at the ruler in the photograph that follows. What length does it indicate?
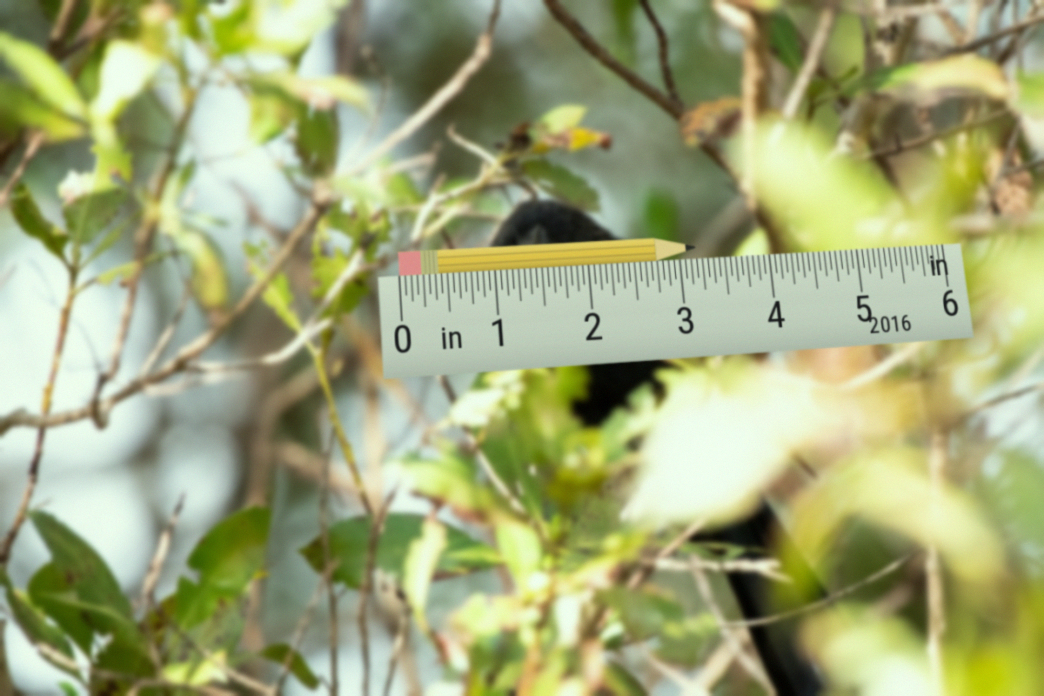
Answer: 3.1875 in
